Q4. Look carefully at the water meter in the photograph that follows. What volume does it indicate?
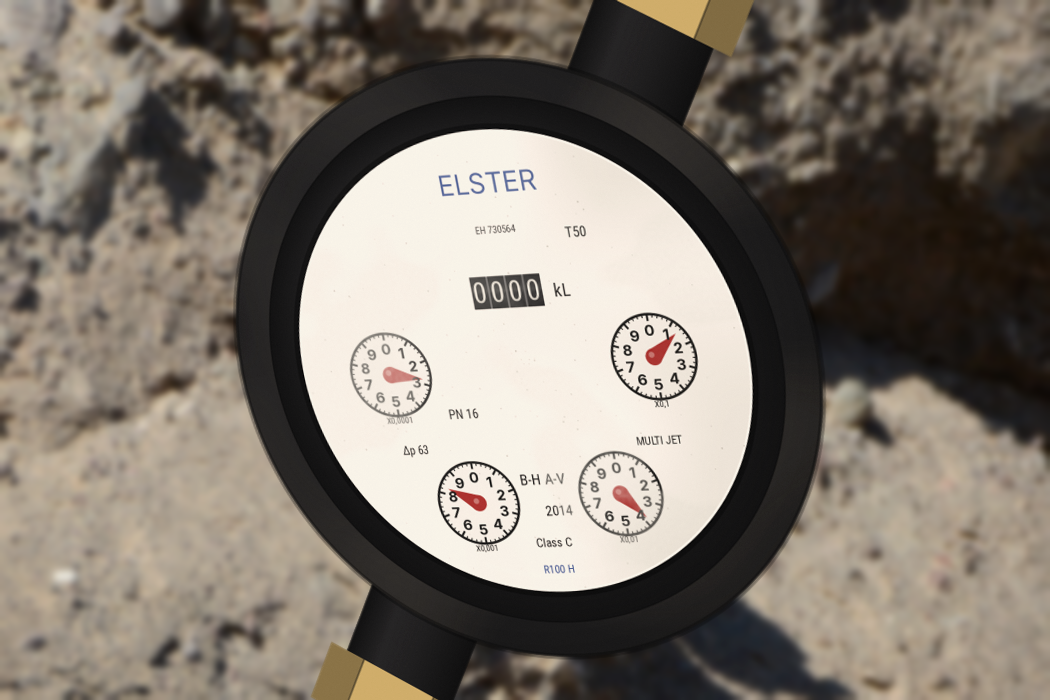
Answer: 0.1382 kL
